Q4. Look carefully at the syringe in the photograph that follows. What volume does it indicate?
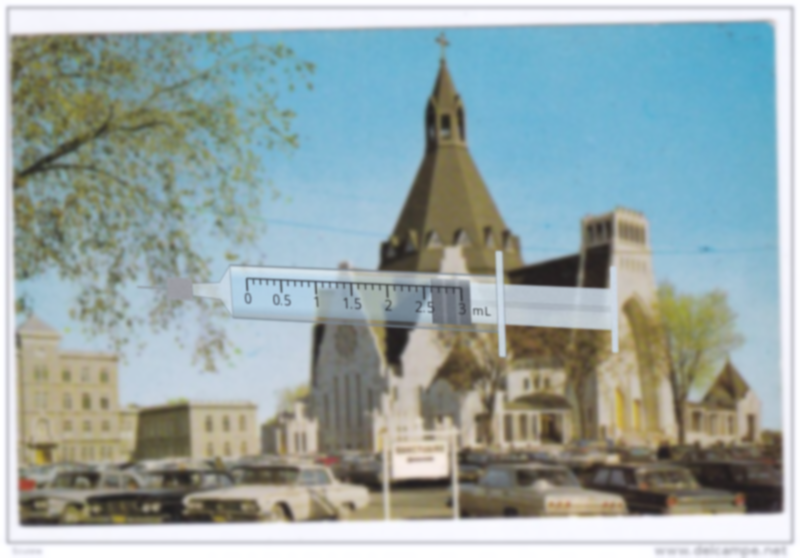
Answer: 2.6 mL
